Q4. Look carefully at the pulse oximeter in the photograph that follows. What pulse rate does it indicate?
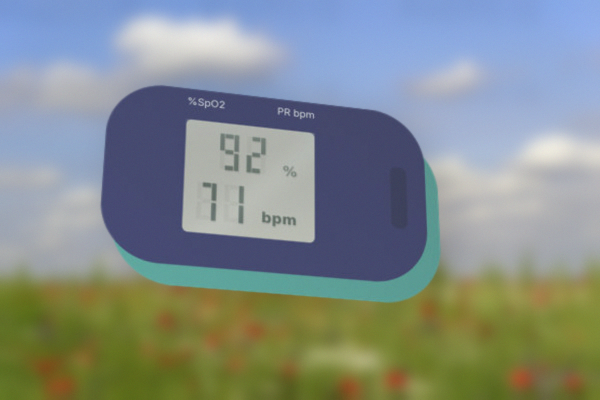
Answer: 71 bpm
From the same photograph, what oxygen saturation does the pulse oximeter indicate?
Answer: 92 %
